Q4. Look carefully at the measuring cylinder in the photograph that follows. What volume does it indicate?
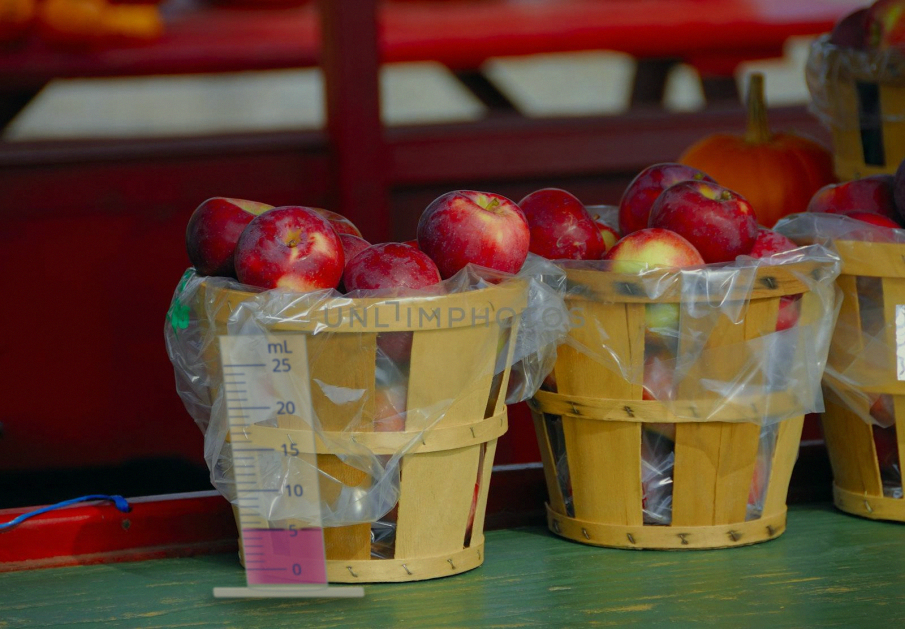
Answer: 5 mL
